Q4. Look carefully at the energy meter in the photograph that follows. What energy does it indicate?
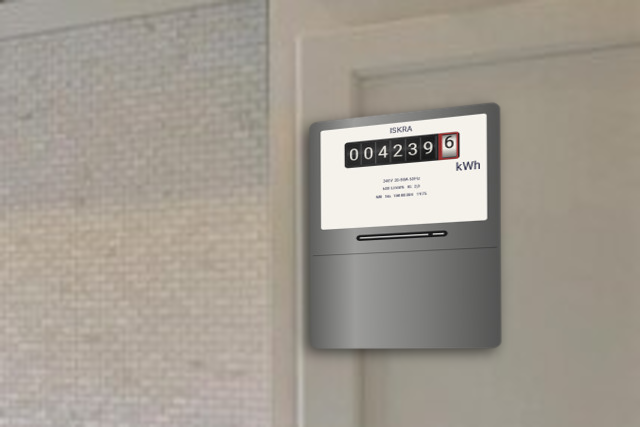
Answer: 4239.6 kWh
